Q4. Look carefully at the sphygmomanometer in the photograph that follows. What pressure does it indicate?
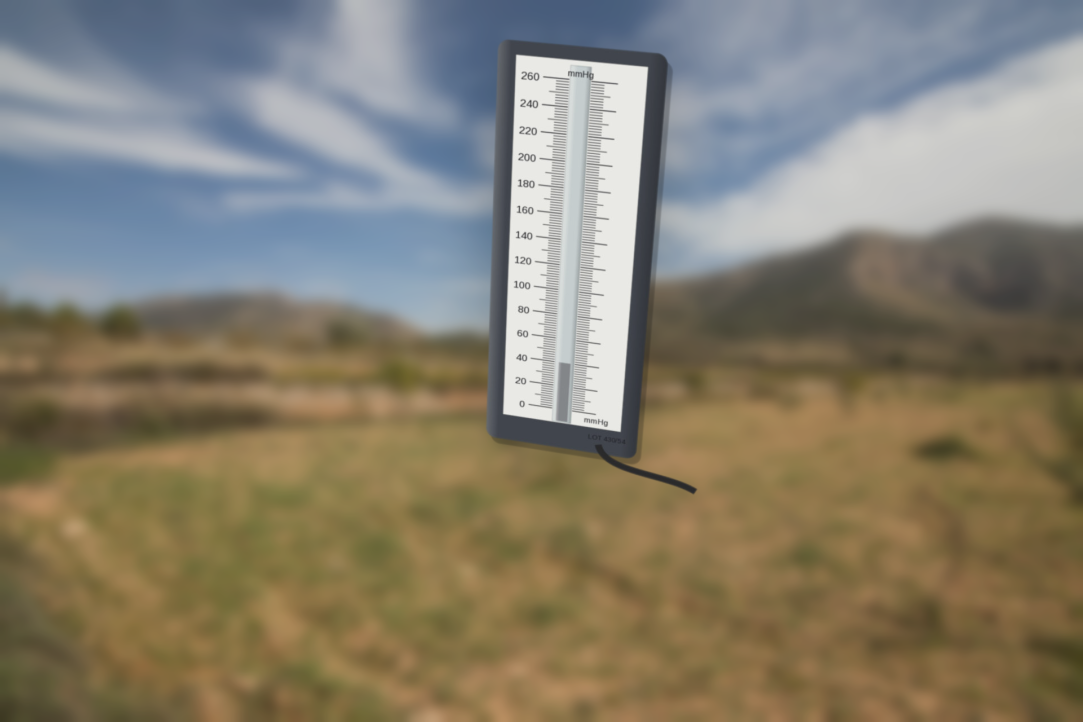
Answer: 40 mmHg
